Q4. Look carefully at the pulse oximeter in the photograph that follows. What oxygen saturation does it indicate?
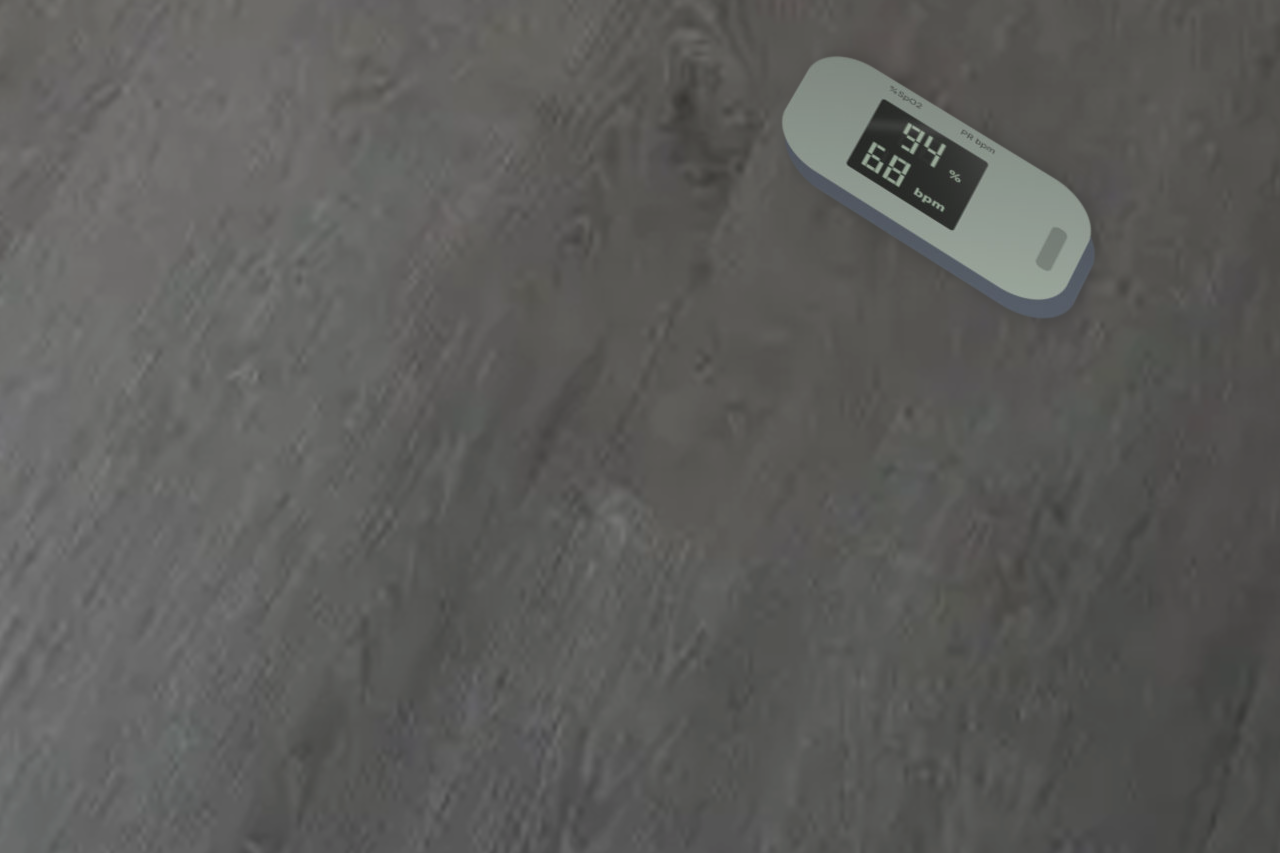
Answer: 94 %
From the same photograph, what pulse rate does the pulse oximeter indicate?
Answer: 68 bpm
